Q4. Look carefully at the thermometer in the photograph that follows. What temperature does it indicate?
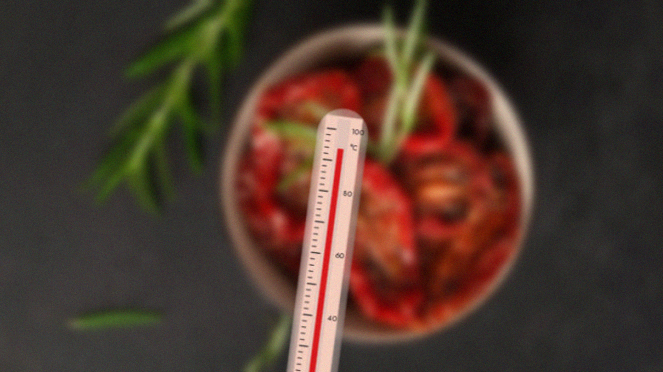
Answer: 94 °C
